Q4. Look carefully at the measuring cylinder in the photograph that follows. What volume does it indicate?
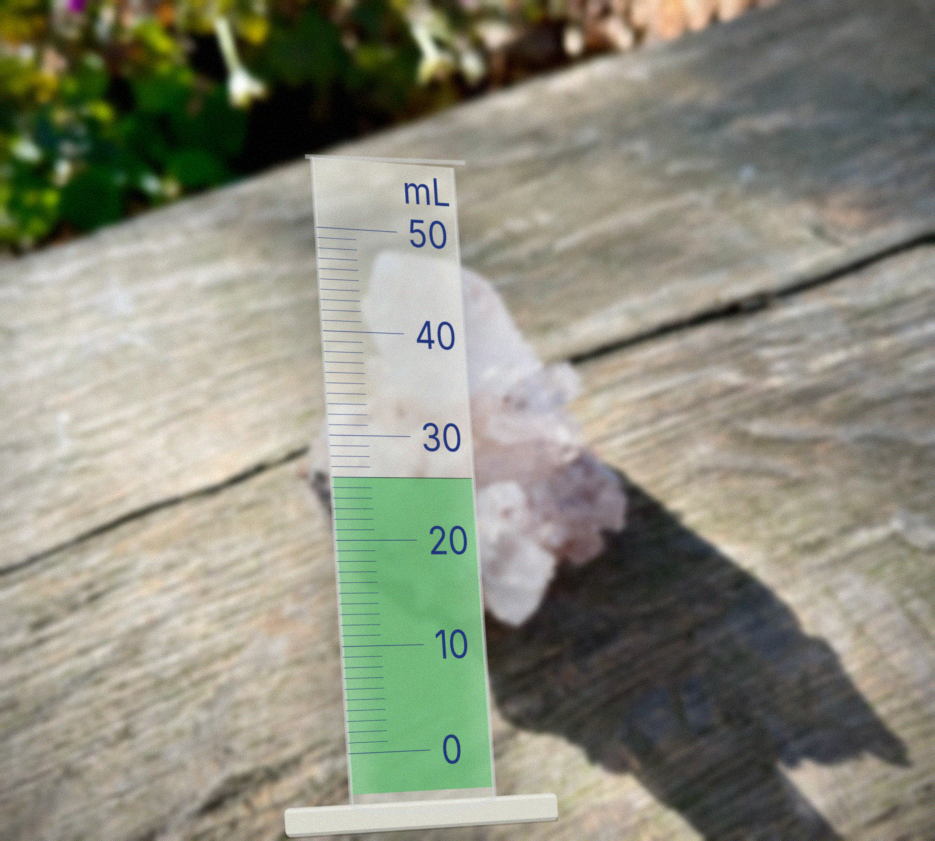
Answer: 26 mL
